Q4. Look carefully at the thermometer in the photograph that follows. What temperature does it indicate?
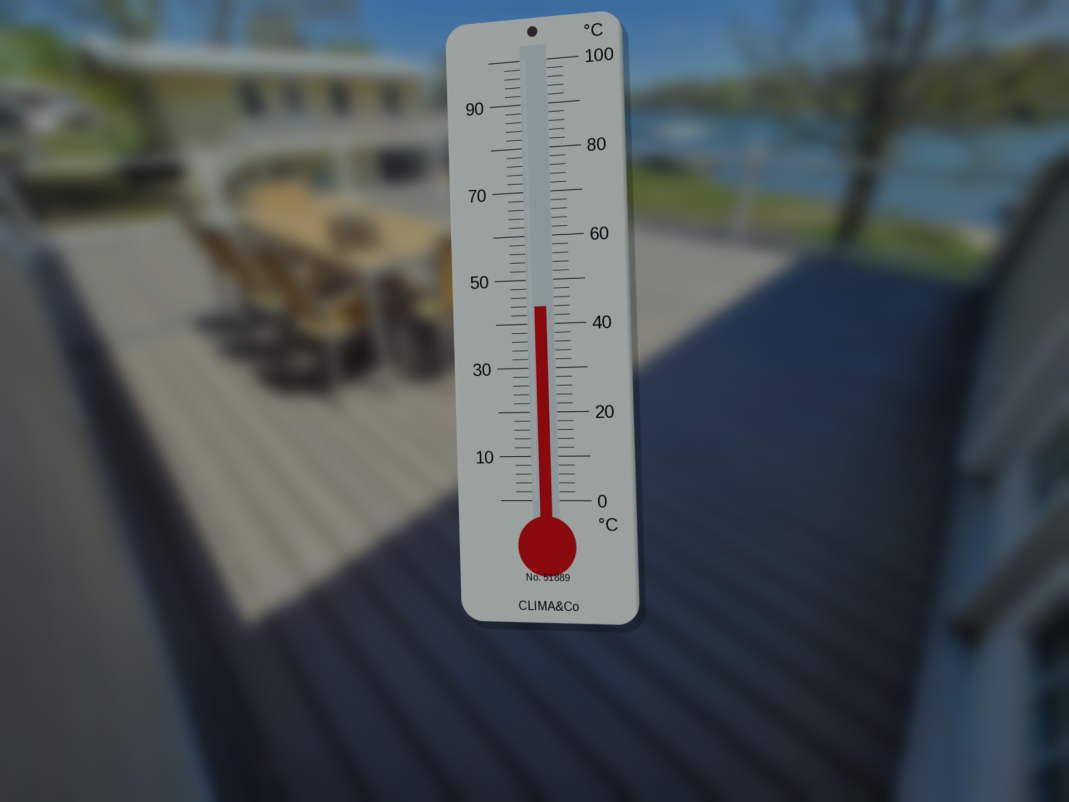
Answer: 44 °C
